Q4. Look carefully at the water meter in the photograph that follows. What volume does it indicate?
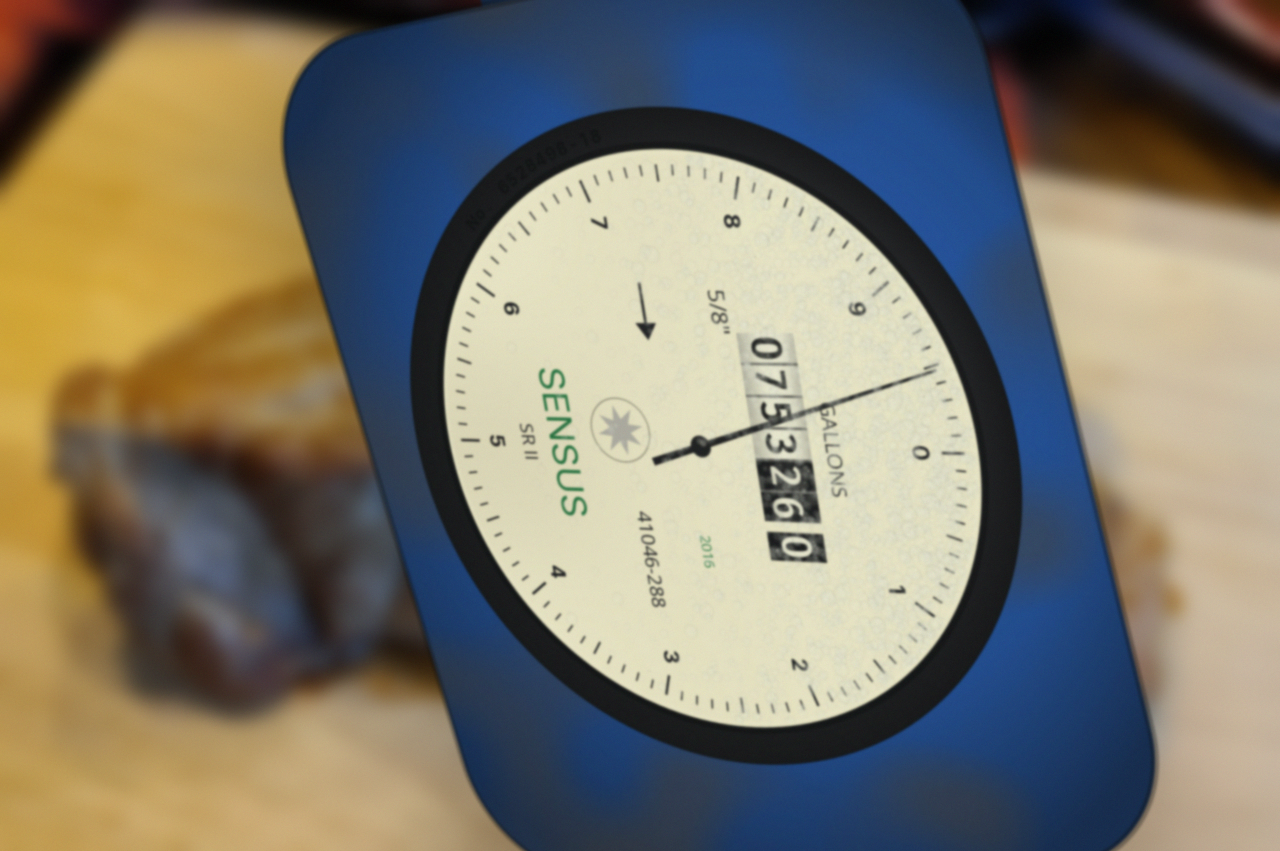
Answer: 753259.5 gal
